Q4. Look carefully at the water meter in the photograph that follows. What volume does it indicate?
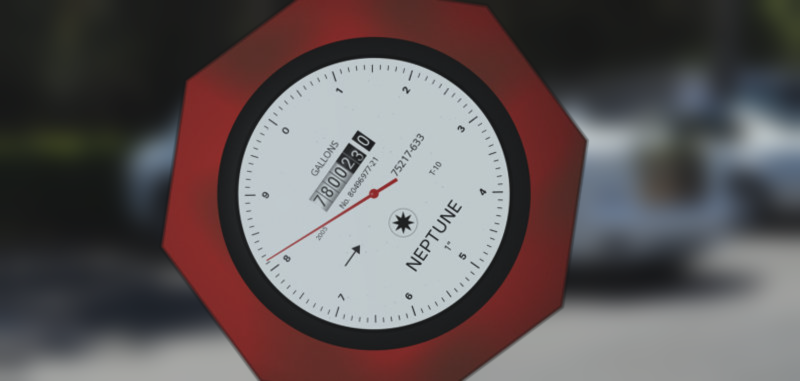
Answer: 7800228.1 gal
